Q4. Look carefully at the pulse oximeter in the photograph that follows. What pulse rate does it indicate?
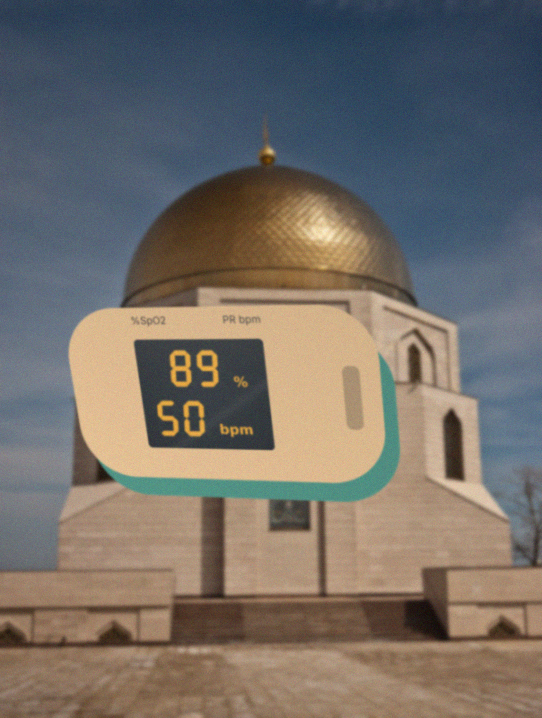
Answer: 50 bpm
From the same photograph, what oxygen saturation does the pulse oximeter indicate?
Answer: 89 %
